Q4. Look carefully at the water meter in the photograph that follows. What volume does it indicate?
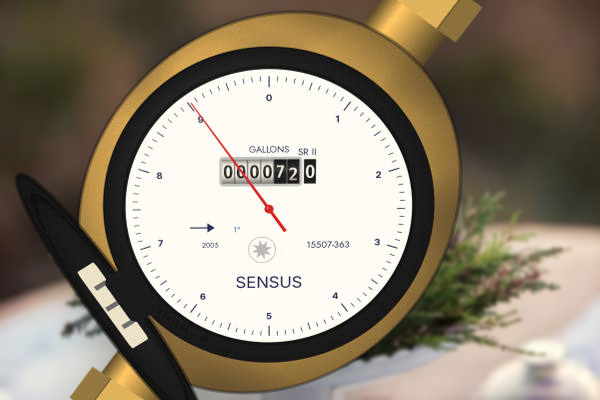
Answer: 719.0 gal
